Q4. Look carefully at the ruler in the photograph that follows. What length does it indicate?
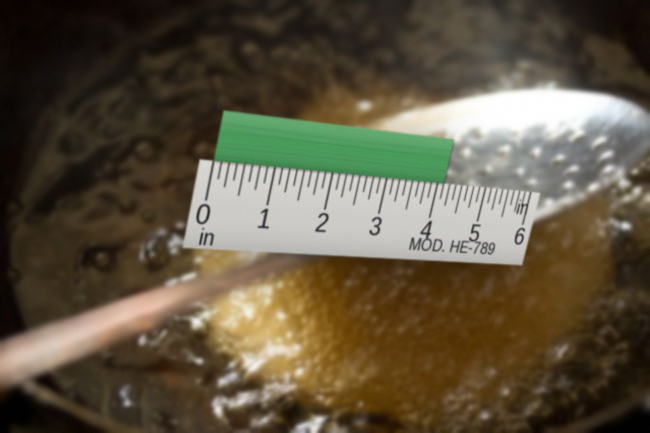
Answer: 4.125 in
